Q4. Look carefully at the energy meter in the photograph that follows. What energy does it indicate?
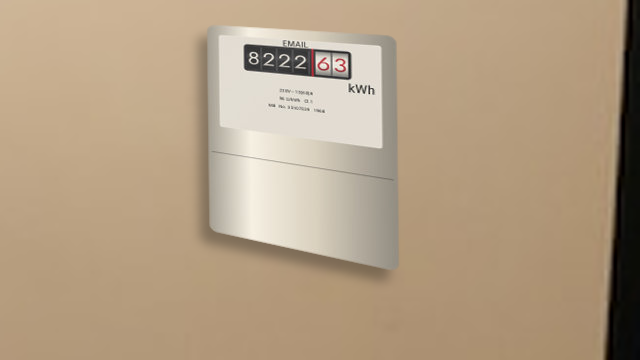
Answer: 8222.63 kWh
